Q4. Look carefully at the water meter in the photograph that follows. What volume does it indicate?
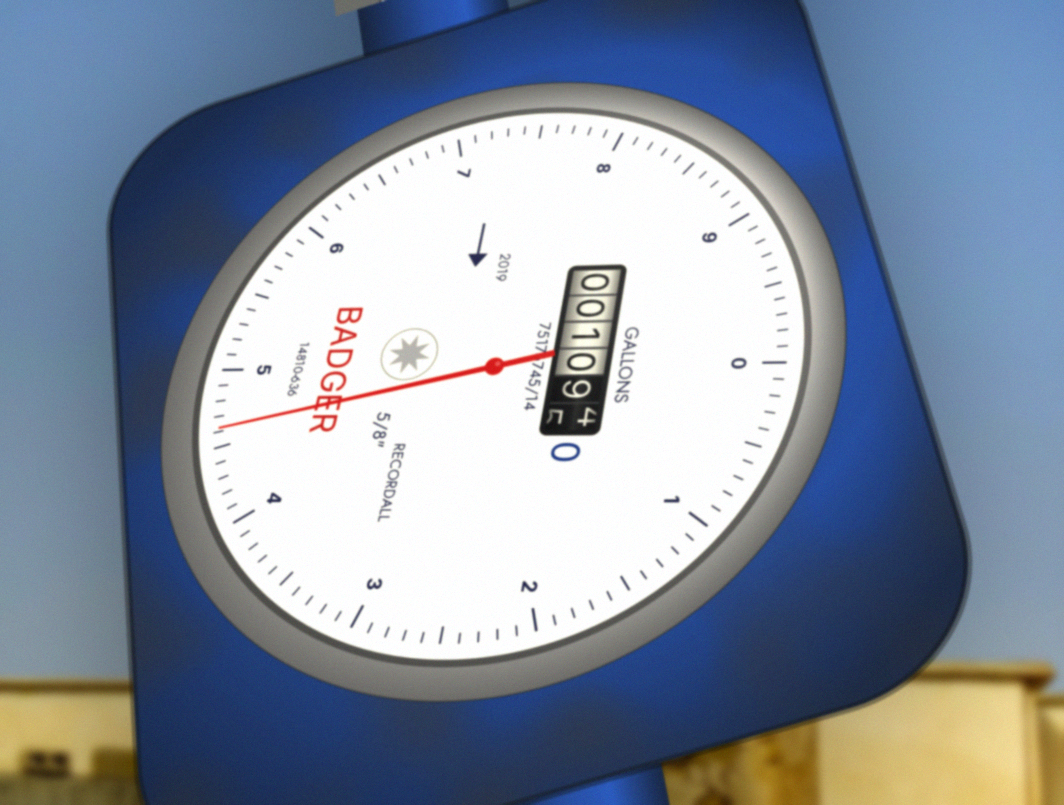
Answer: 10944.6 gal
